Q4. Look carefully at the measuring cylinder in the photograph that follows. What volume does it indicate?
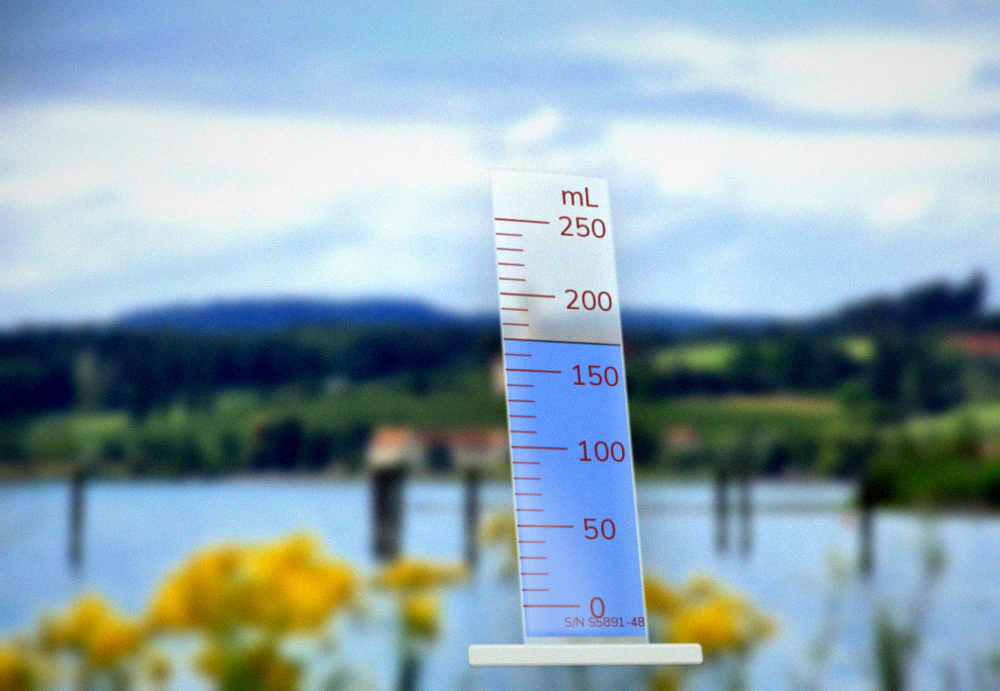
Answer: 170 mL
